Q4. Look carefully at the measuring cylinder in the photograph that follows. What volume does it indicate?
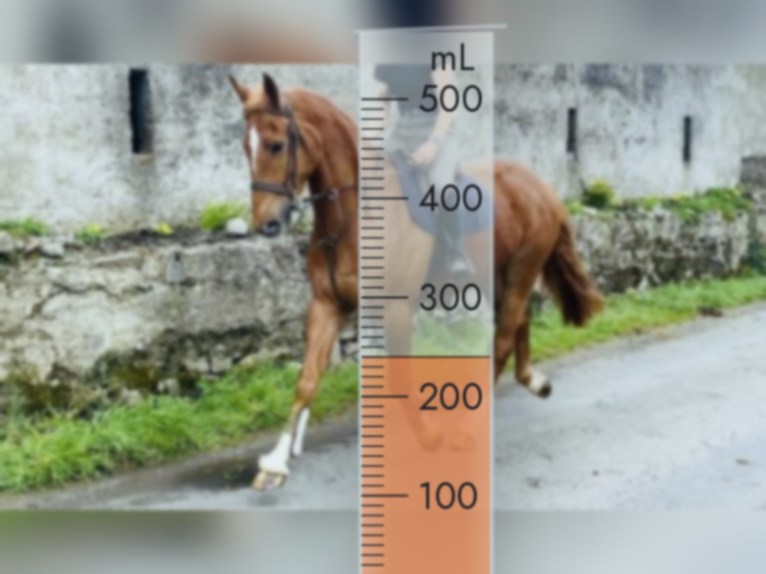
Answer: 240 mL
